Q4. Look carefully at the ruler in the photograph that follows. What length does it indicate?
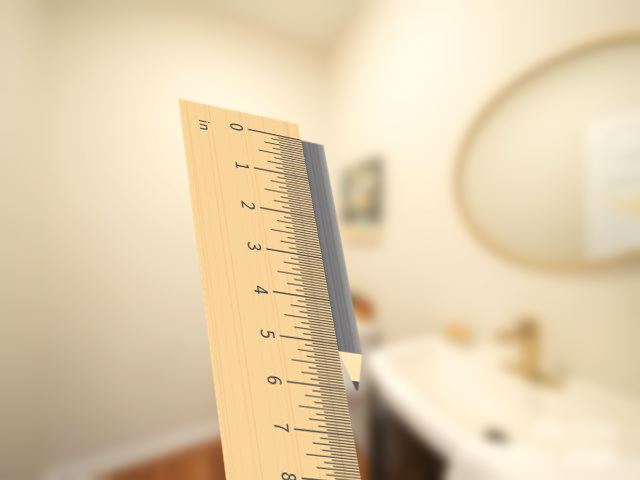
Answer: 6 in
